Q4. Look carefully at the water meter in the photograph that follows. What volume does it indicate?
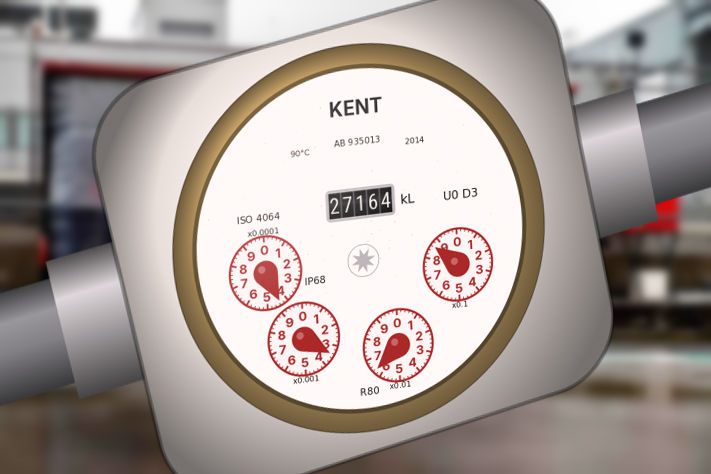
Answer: 27164.8634 kL
